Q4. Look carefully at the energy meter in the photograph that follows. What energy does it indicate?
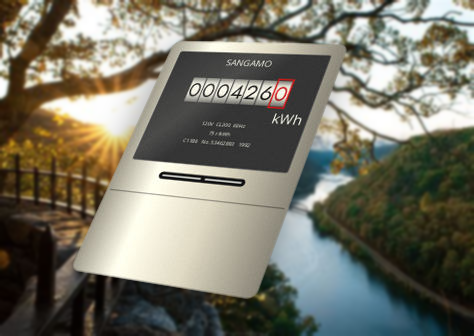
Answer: 426.0 kWh
